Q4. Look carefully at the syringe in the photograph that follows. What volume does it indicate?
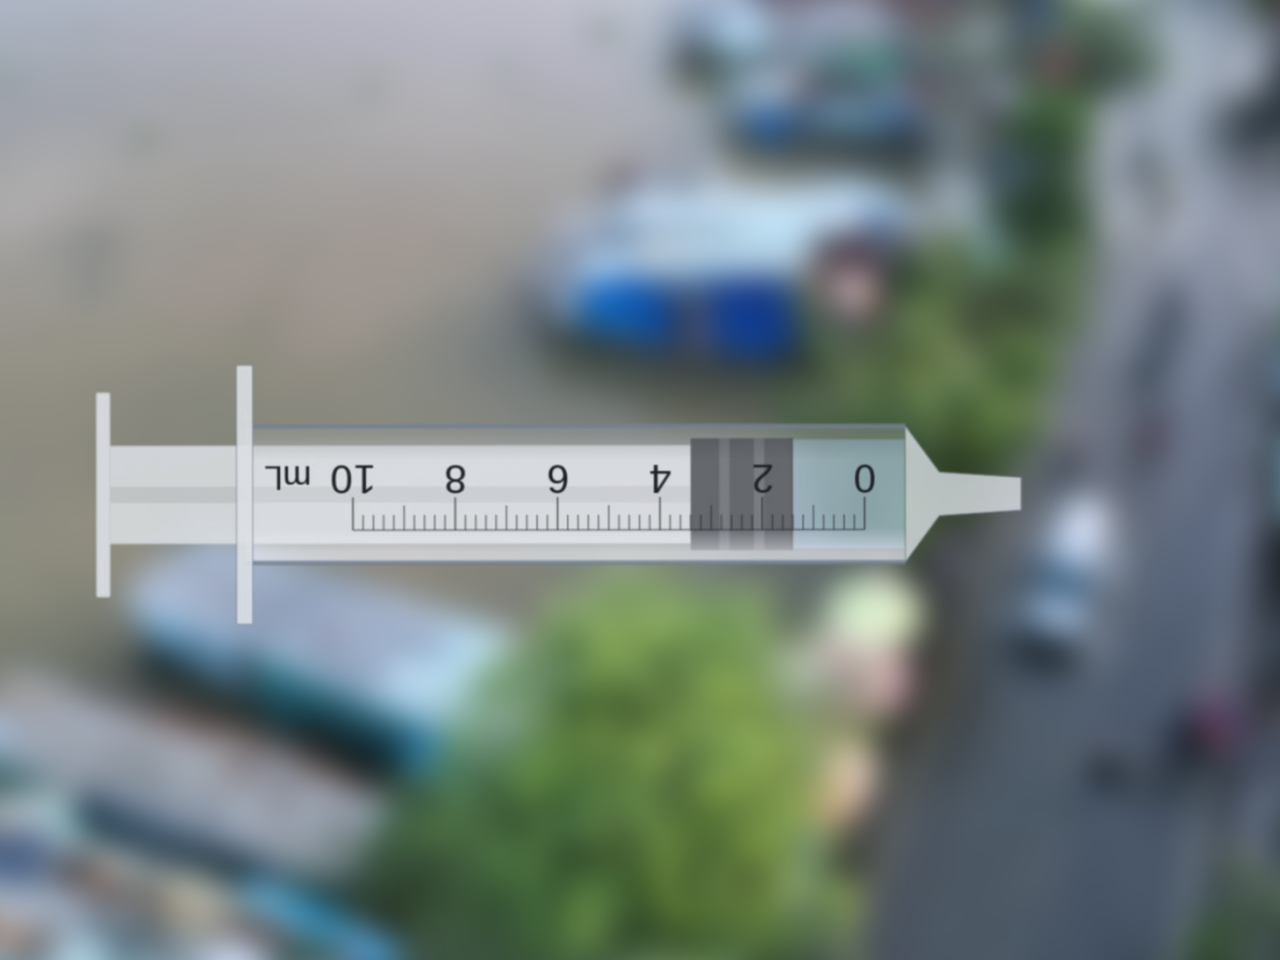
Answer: 1.4 mL
